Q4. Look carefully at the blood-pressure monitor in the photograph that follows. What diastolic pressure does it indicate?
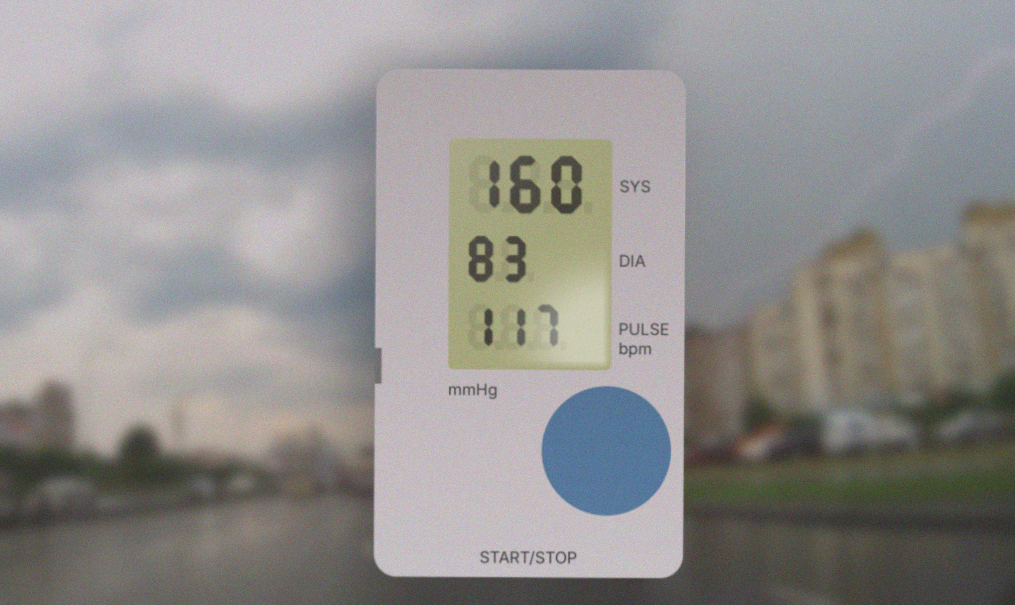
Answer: 83 mmHg
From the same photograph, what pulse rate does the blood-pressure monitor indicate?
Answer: 117 bpm
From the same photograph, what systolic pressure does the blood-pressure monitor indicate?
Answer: 160 mmHg
